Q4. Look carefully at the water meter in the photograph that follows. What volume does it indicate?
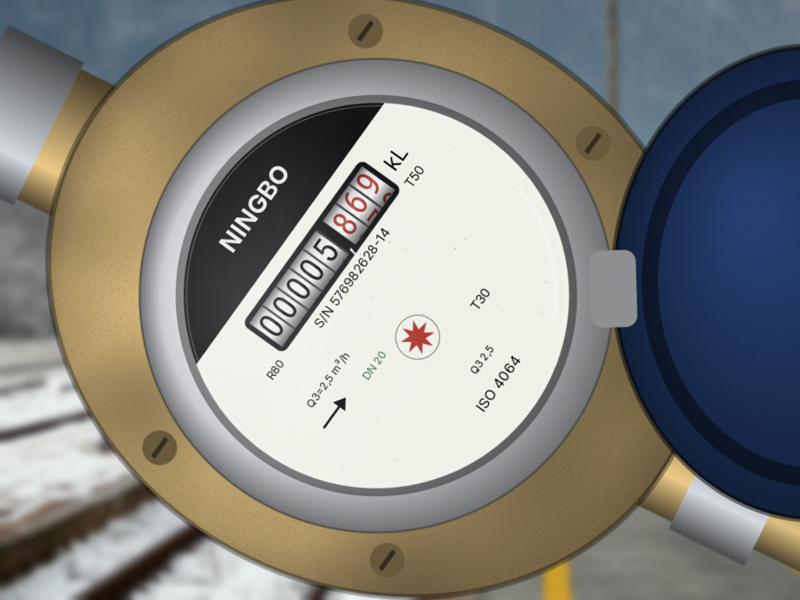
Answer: 5.869 kL
